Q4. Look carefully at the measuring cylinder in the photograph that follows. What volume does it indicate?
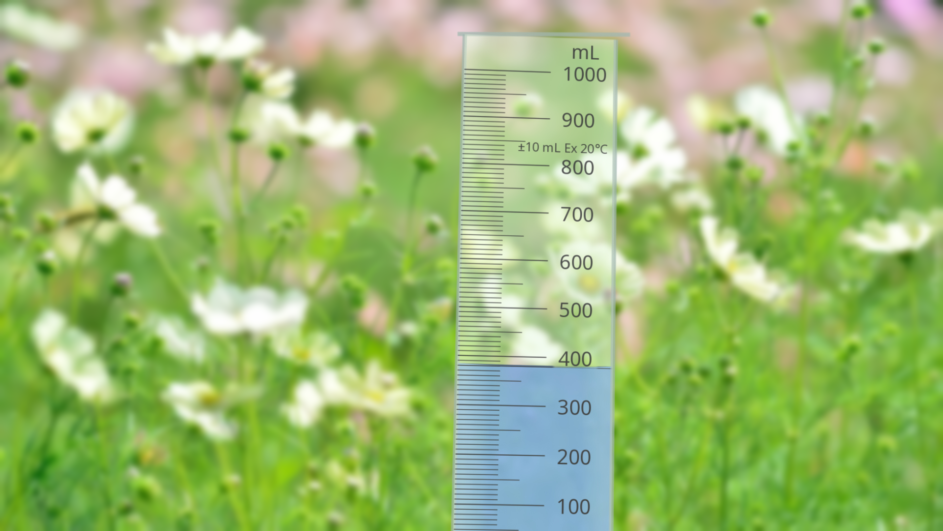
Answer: 380 mL
